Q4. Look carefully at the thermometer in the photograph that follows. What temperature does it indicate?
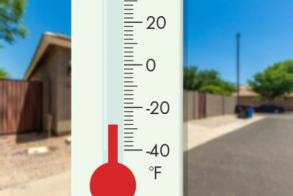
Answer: -28 °F
